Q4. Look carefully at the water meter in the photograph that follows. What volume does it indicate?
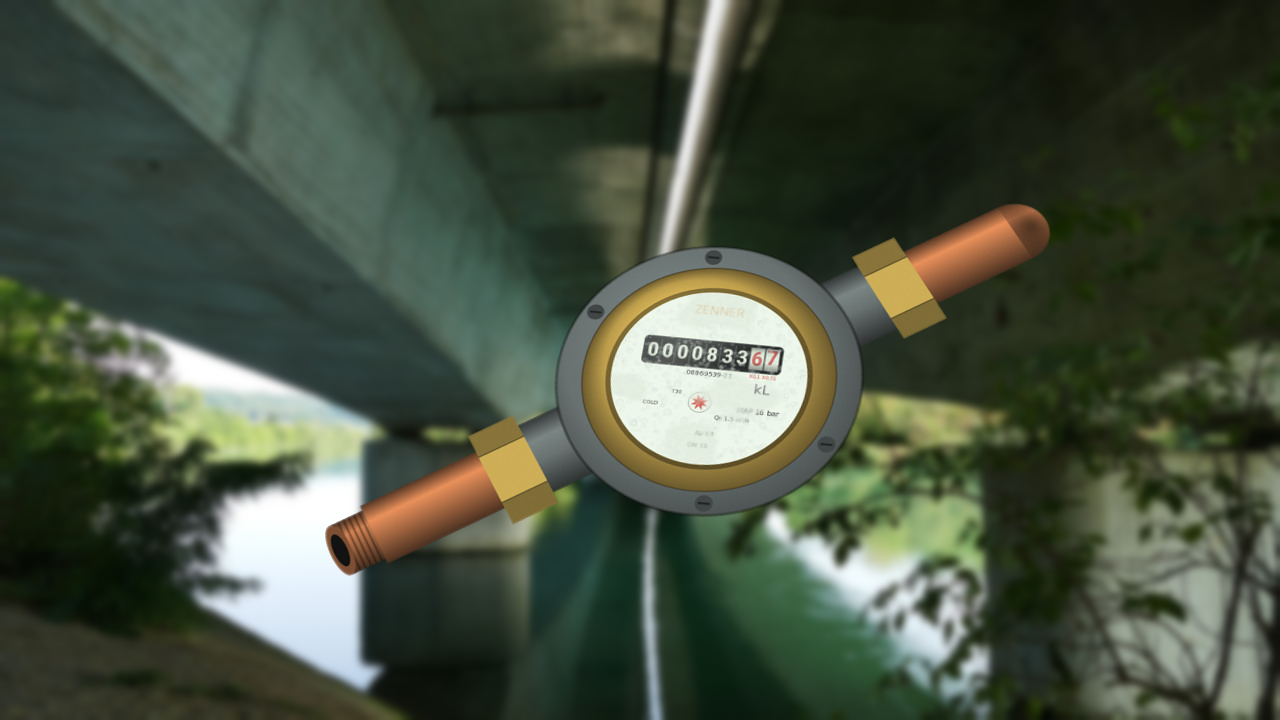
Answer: 833.67 kL
